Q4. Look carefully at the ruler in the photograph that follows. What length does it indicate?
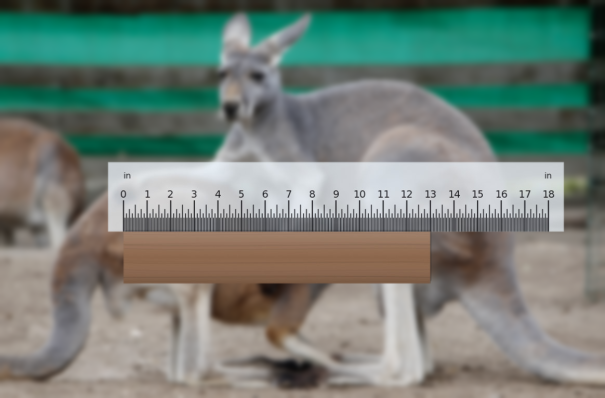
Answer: 13 in
